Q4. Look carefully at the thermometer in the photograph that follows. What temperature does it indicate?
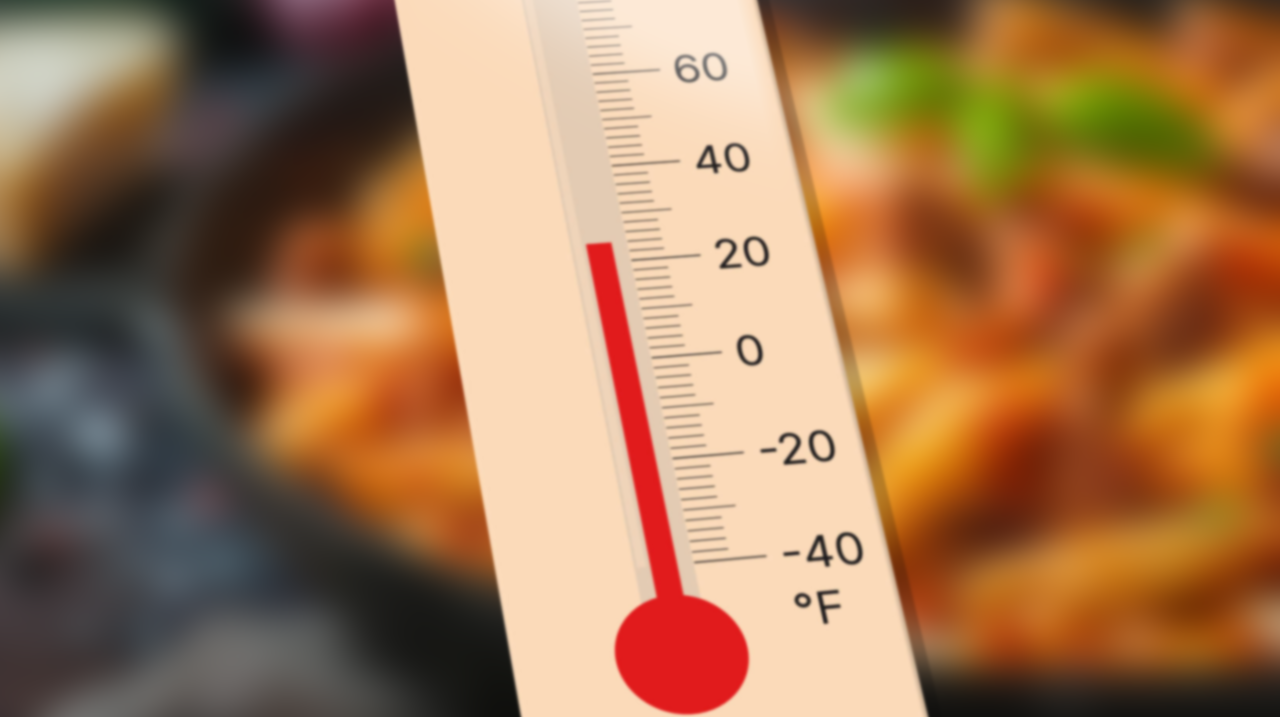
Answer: 24 °F
